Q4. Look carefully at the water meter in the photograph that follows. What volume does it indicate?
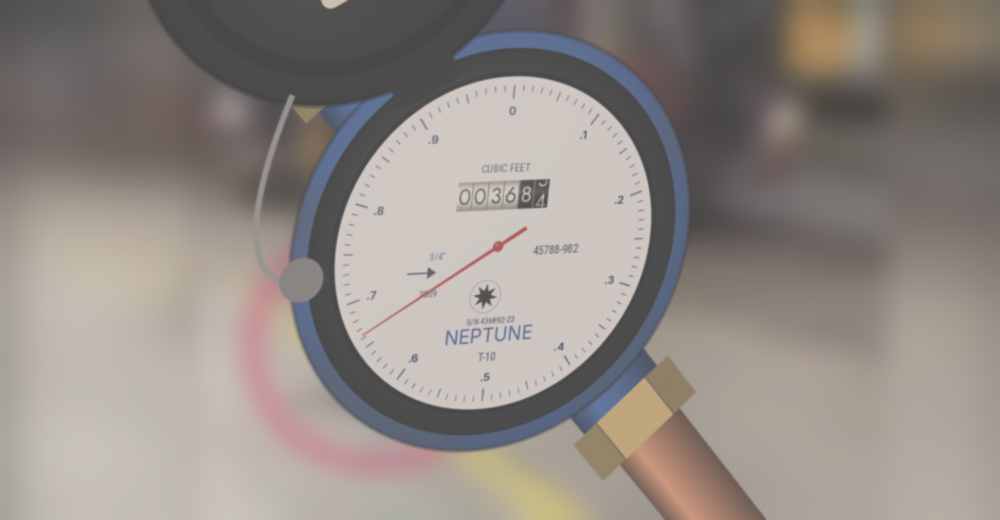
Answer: 3683.66 ft³
